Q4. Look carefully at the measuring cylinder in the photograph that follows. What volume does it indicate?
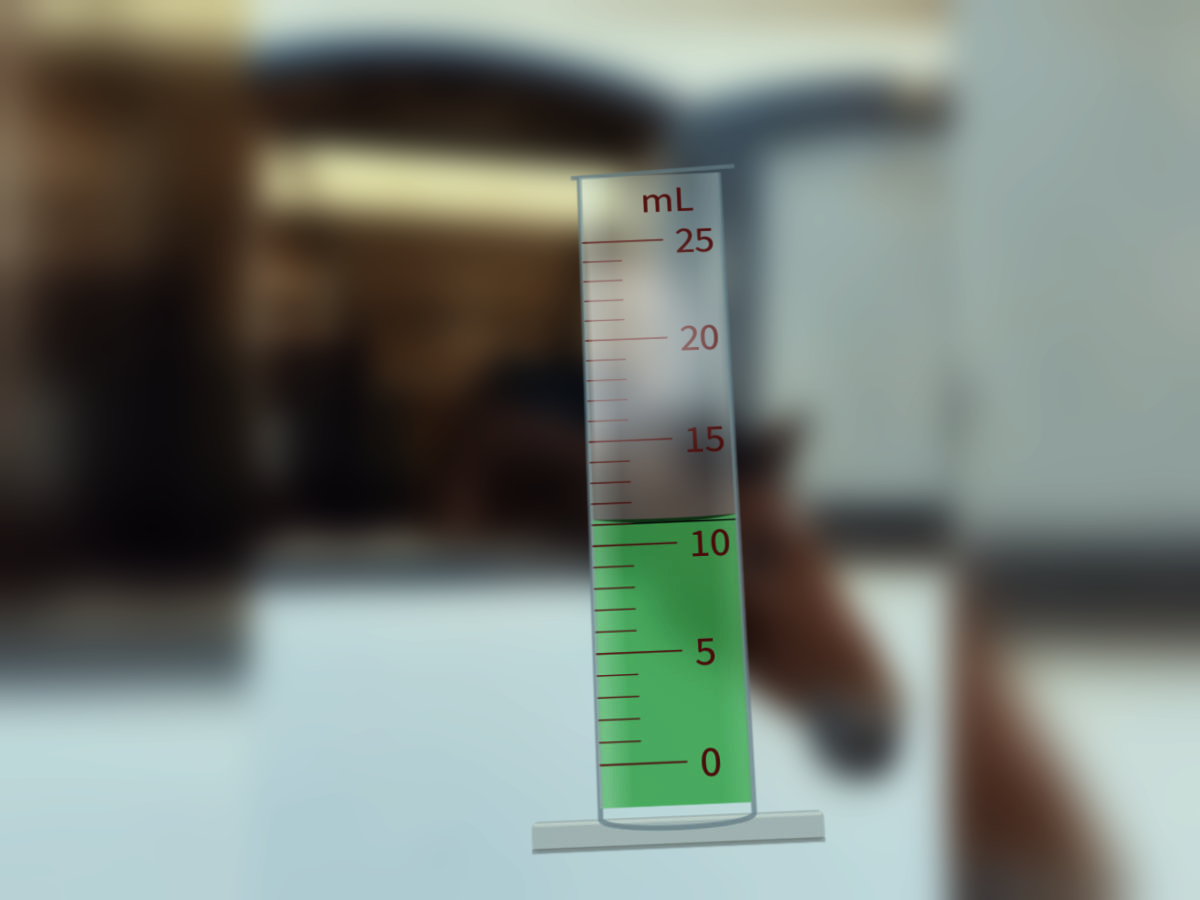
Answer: 11 mL
